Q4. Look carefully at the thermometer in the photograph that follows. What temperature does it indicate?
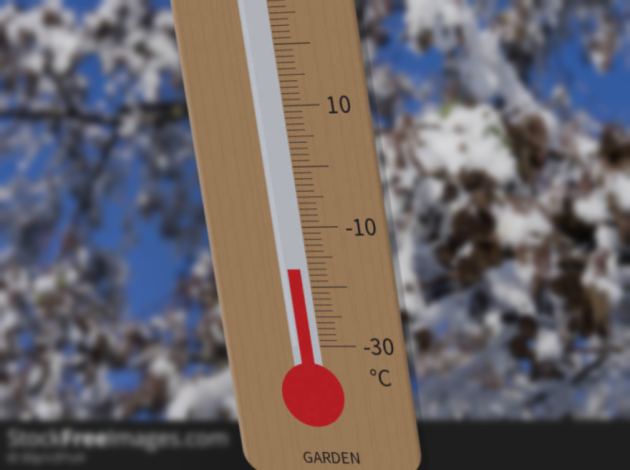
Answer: -17 °C
